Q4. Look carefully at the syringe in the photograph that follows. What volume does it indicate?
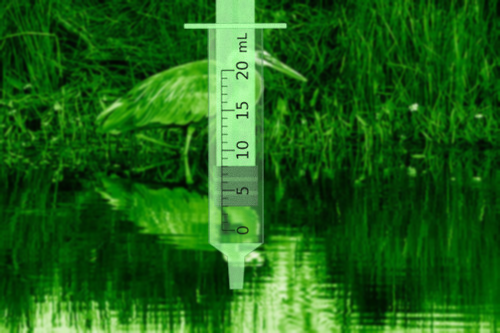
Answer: 3 mL
